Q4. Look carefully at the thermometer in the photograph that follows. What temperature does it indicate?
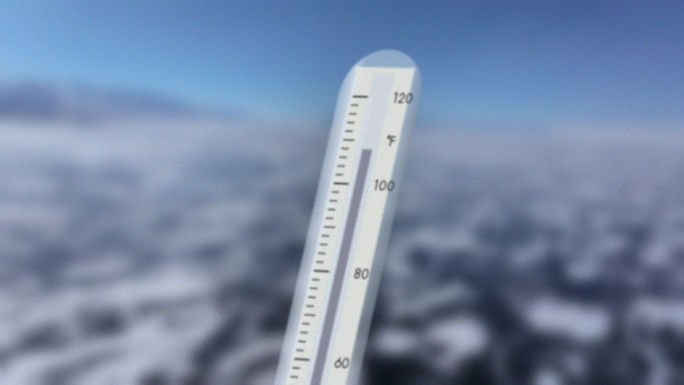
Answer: 108 °F
